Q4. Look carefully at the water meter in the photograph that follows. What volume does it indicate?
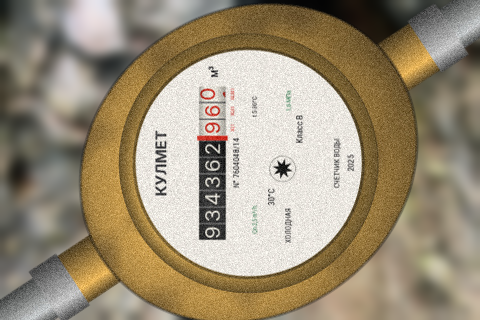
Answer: 934362.960 m³
